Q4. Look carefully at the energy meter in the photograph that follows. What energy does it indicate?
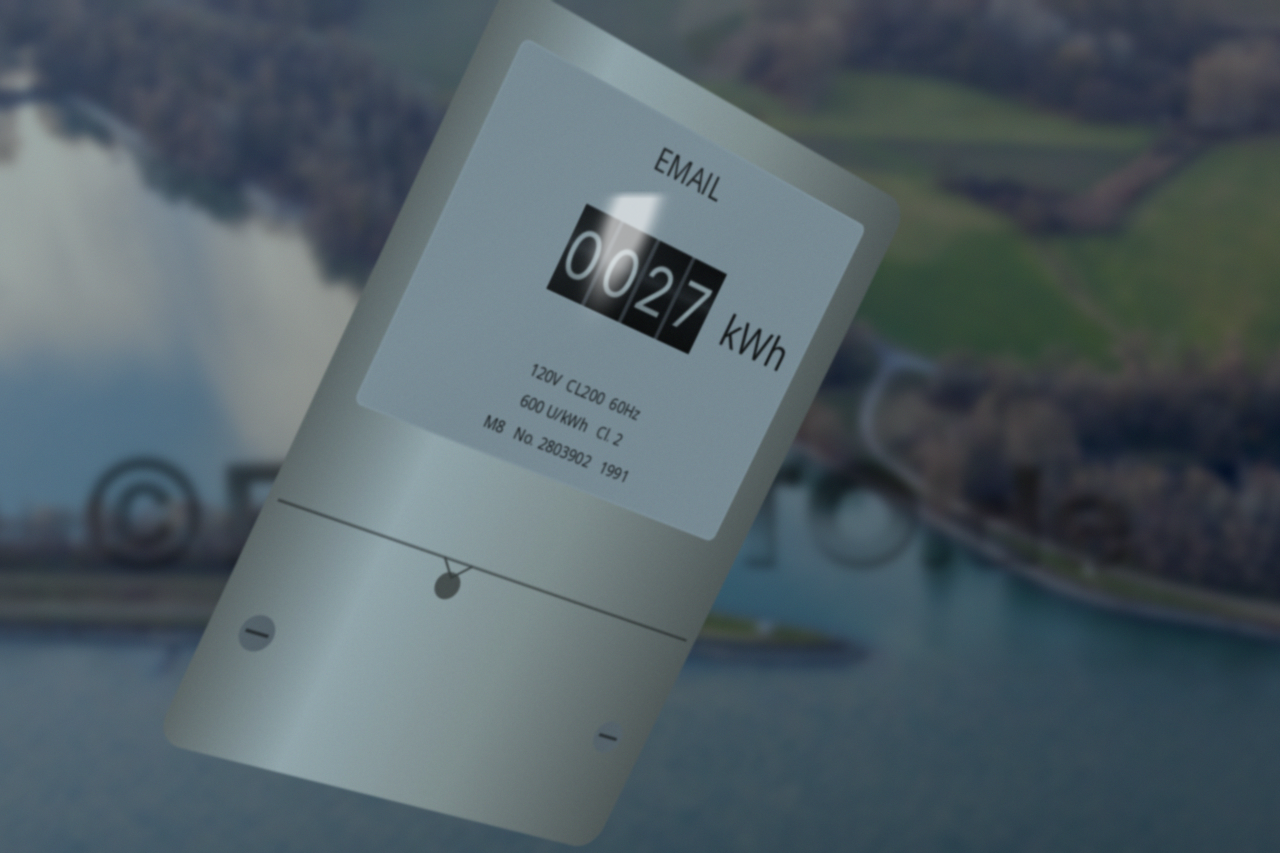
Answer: 27 kWh
